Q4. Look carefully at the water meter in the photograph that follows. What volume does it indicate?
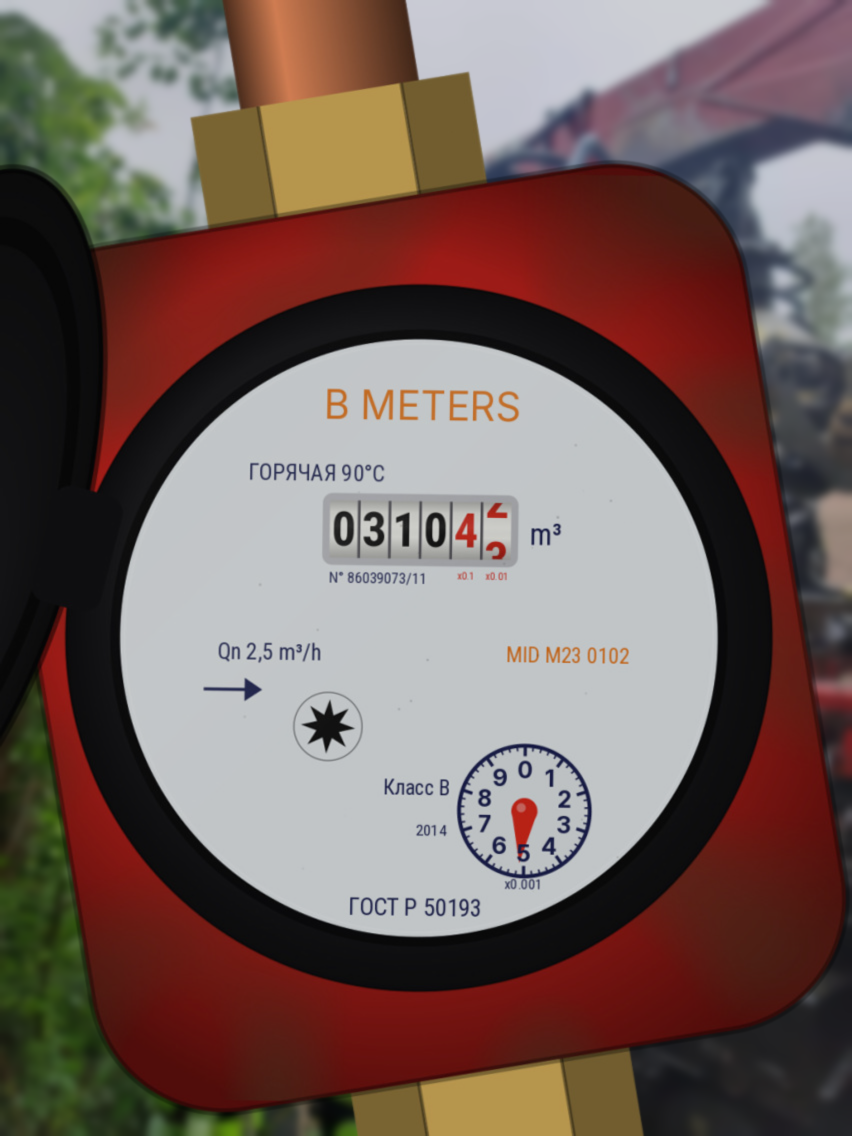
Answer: 310.425 m³
